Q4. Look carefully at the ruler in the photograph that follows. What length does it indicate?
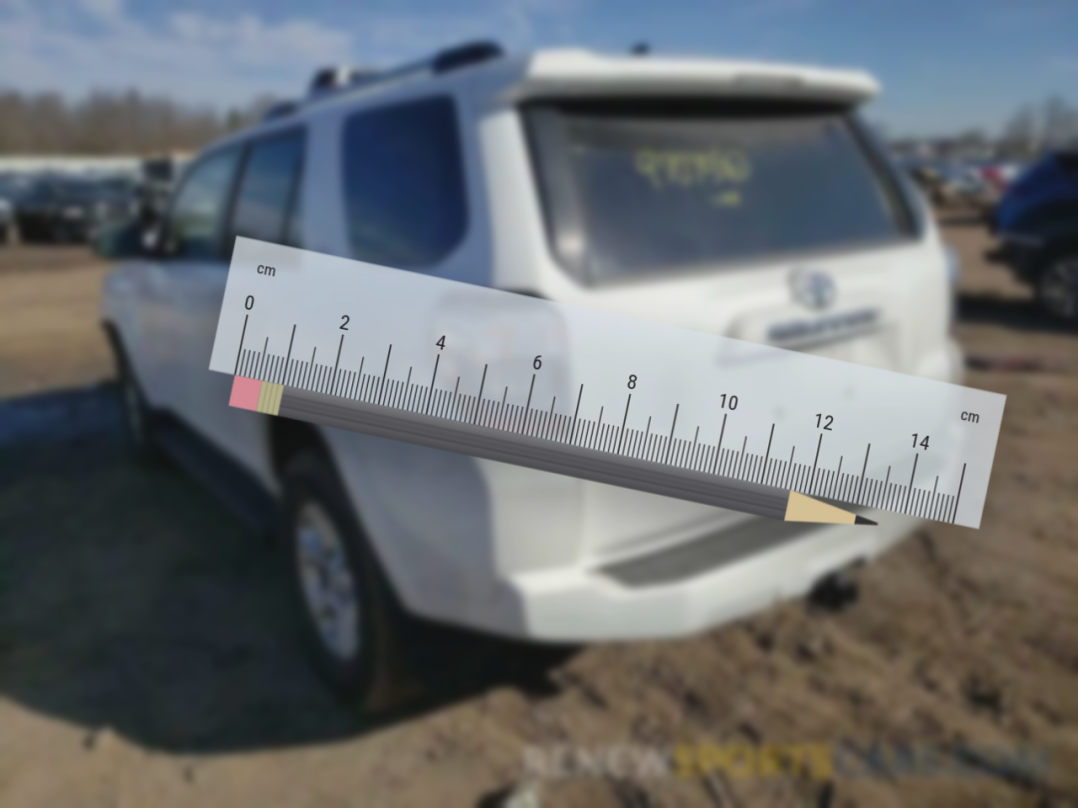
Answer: 13.5 cm
